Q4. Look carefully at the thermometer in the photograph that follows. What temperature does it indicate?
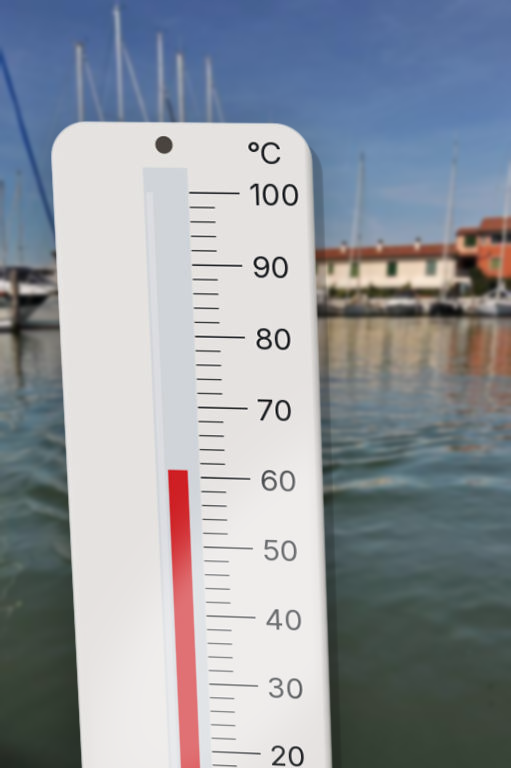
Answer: 61 °C
